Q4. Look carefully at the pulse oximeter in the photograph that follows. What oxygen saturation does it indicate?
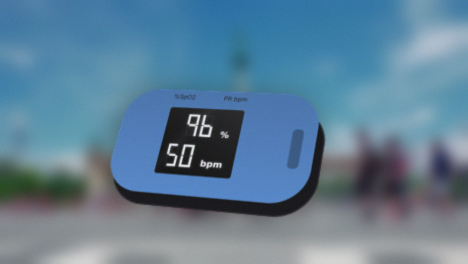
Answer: 96 %
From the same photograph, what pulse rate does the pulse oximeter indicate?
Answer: 50 bpm
